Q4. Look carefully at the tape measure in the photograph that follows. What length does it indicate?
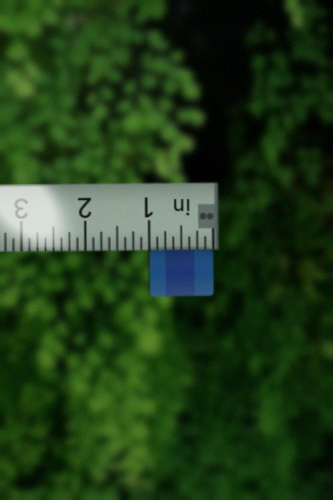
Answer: 1 in
